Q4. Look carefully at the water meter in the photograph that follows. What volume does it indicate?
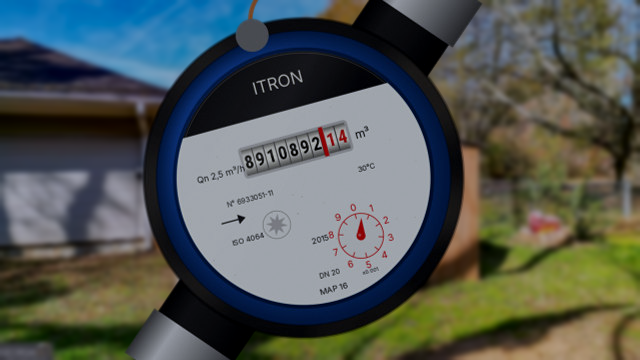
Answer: 8910892.140 m³
